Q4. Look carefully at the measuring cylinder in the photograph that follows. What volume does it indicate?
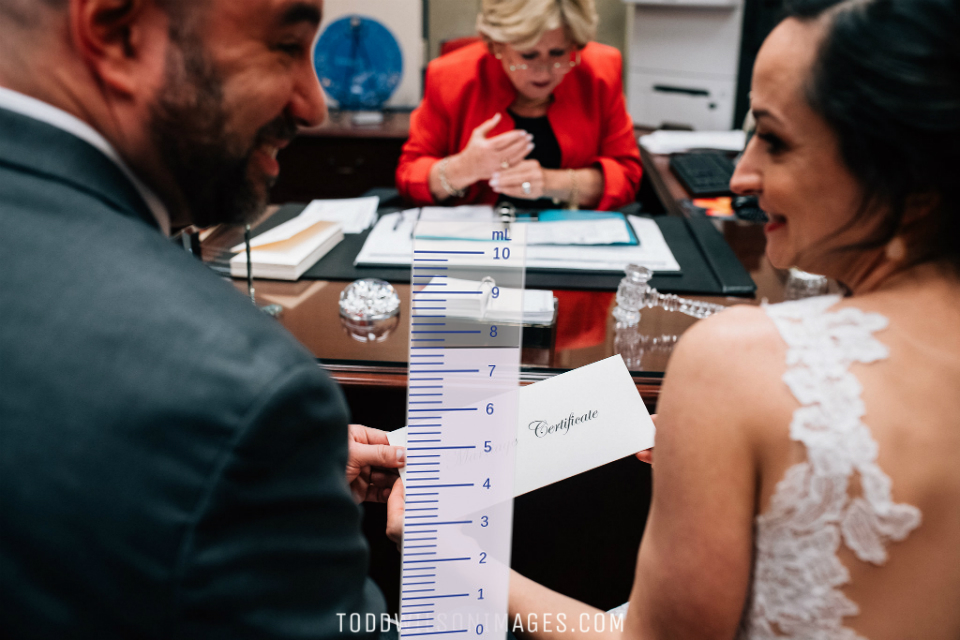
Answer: 7.6 mL
